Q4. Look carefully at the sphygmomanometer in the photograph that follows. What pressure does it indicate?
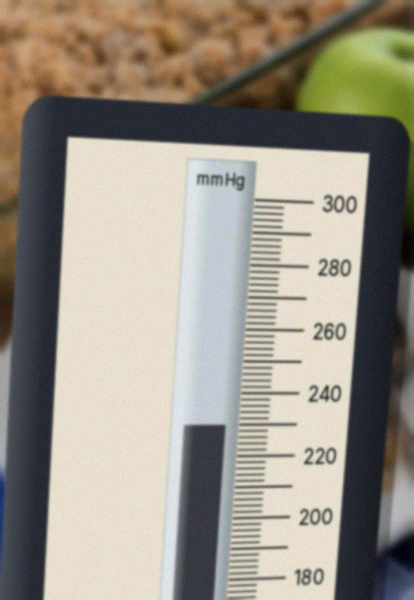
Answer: 230 mmHg
